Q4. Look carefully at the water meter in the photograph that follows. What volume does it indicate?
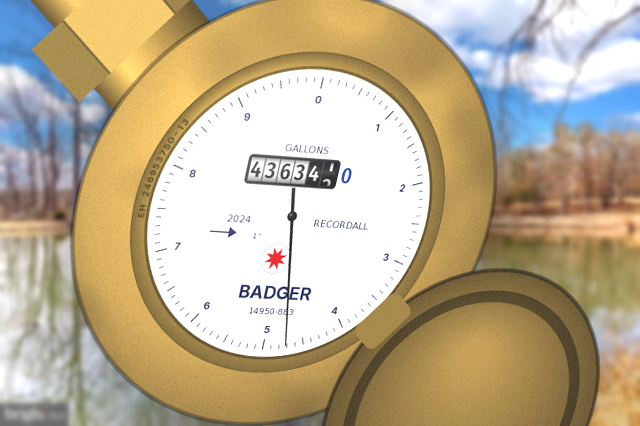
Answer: 4363414.7 gal
